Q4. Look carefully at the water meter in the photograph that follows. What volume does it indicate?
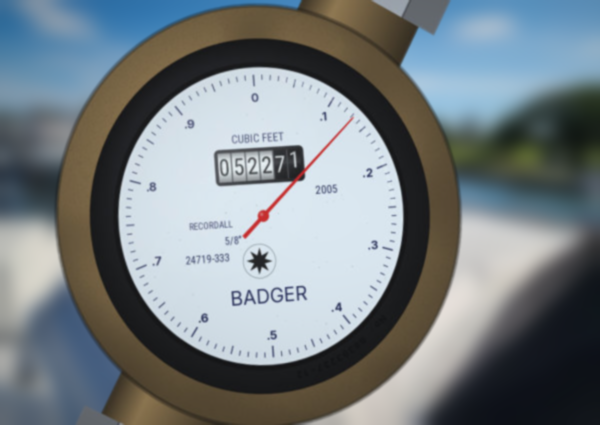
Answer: 52271.13 ft³
